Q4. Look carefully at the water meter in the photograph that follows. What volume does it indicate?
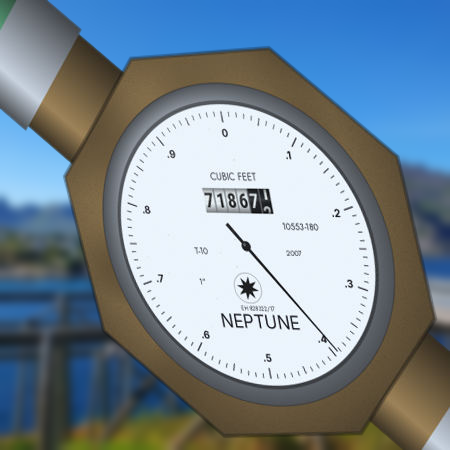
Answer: 718671.39 ft³
